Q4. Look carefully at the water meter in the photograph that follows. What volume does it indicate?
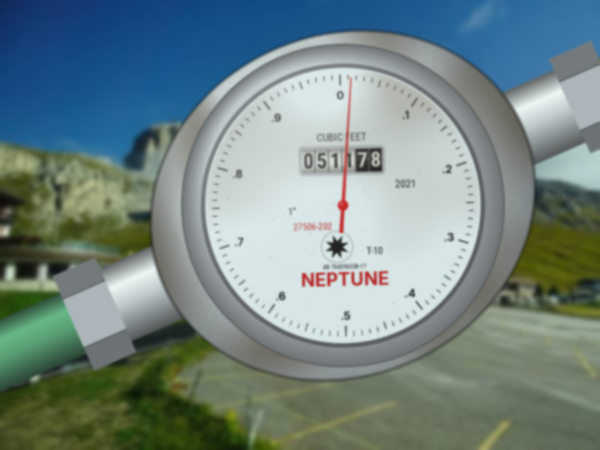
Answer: 51178.01 ft³
